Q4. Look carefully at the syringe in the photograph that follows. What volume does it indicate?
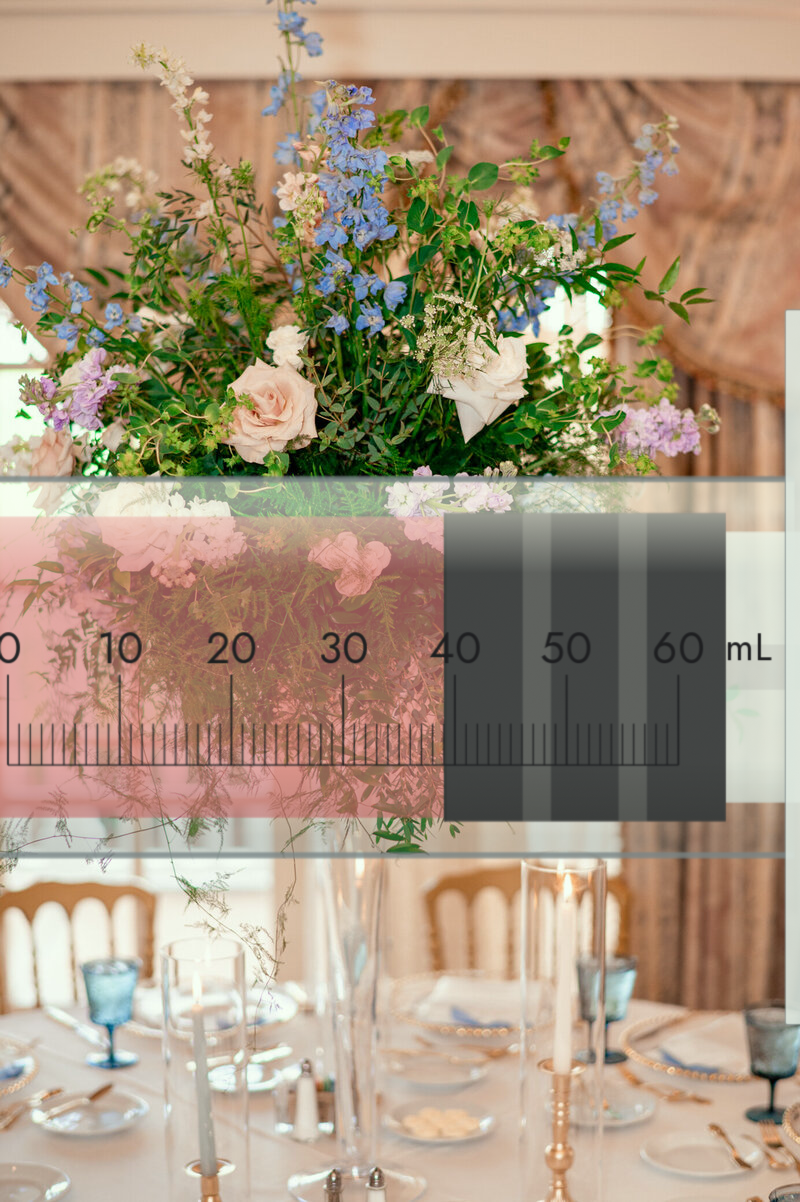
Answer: 39 mL
